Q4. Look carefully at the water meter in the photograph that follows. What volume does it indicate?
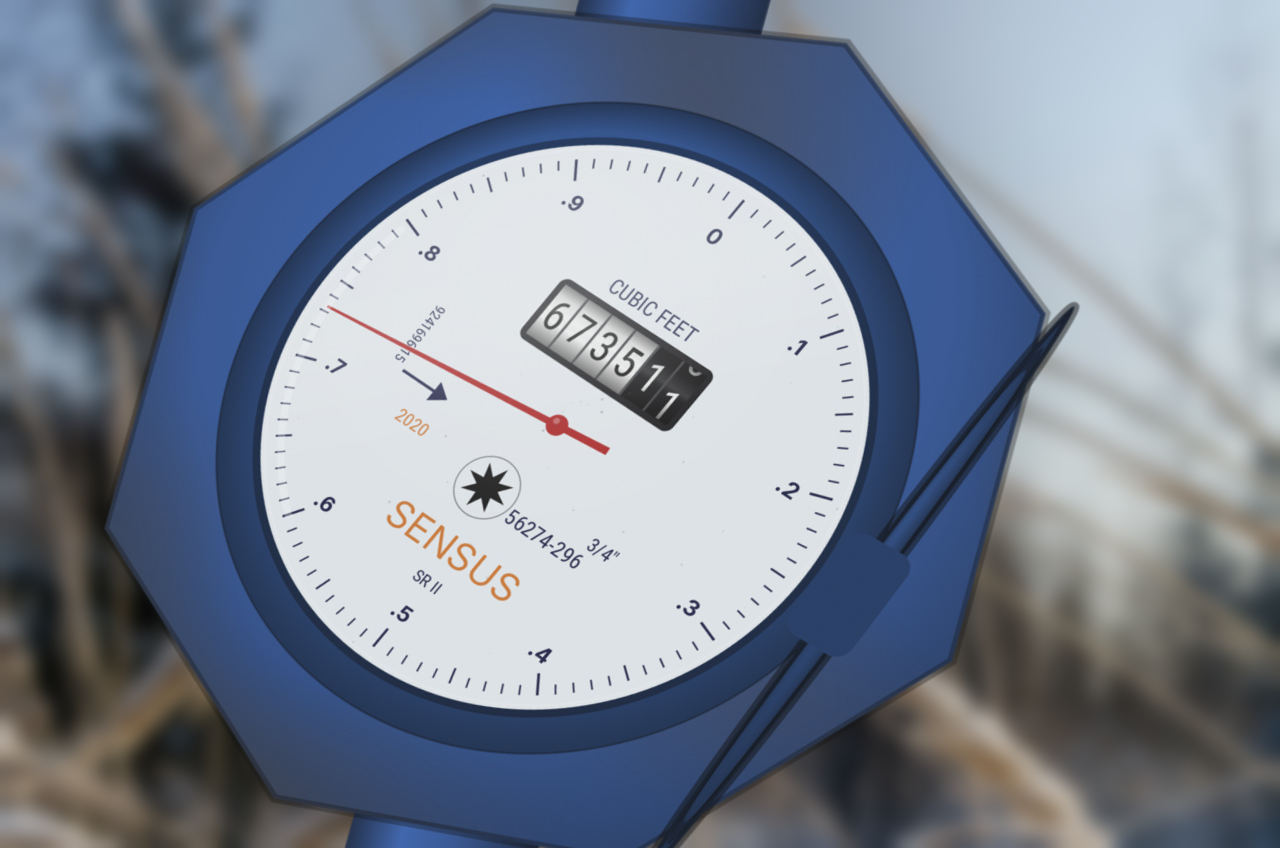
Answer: 673510.73 ft³
